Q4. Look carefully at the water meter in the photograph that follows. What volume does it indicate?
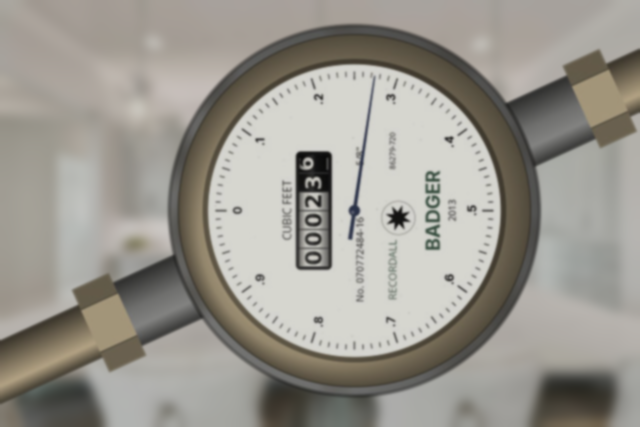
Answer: 236.27 ft³
